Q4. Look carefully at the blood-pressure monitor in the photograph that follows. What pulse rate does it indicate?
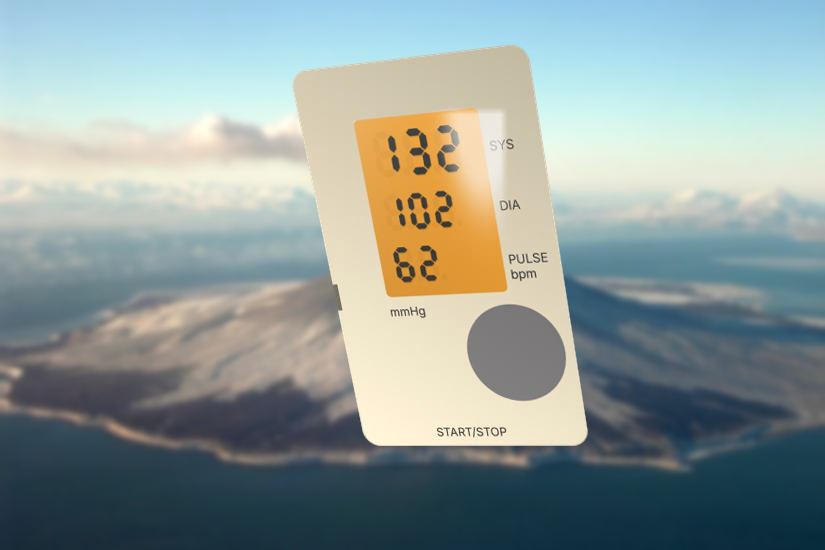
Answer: 62 bpm
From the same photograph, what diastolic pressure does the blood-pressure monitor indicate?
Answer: 102 mmHg
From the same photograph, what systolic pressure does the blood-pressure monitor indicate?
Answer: 132 mmHg
